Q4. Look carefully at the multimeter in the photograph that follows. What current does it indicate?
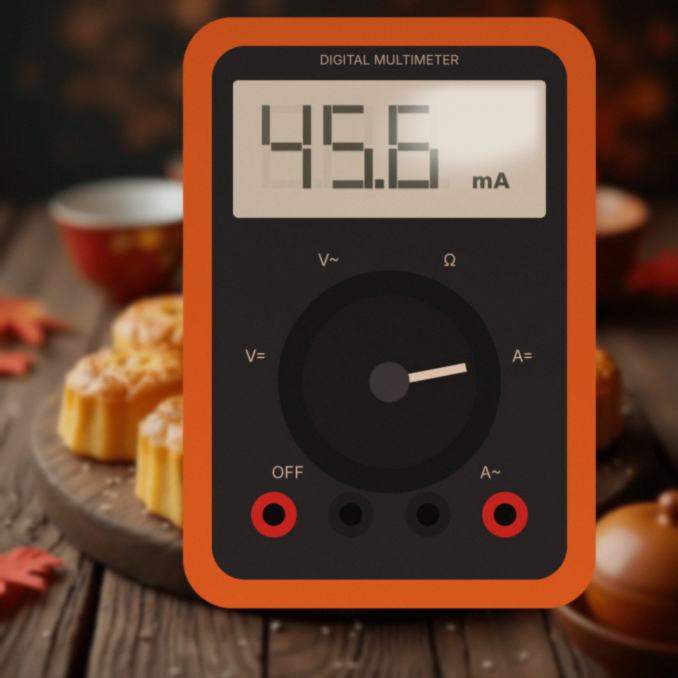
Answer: 45.6 mA
